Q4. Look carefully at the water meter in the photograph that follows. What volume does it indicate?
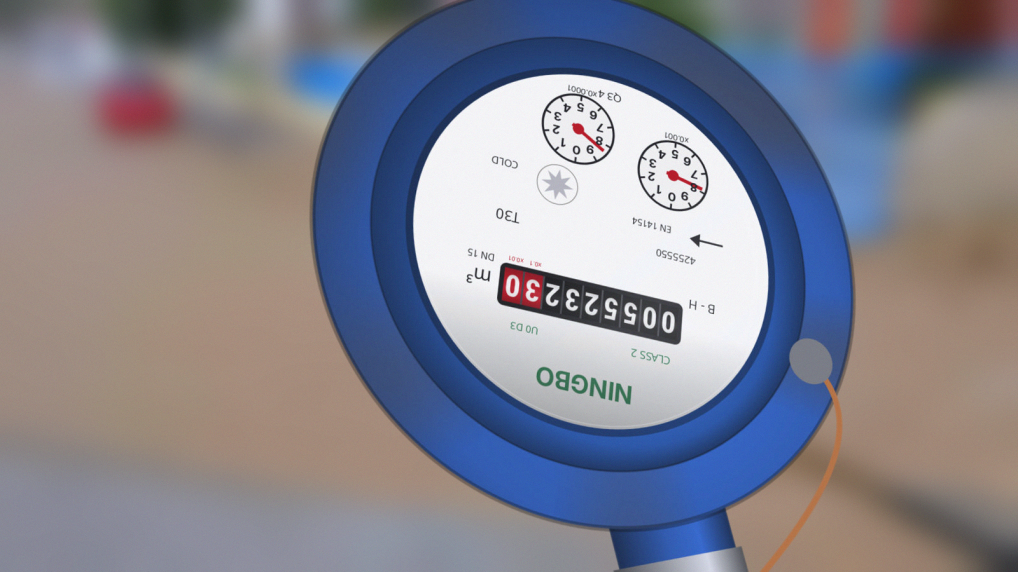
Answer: 55232.3078 m³
